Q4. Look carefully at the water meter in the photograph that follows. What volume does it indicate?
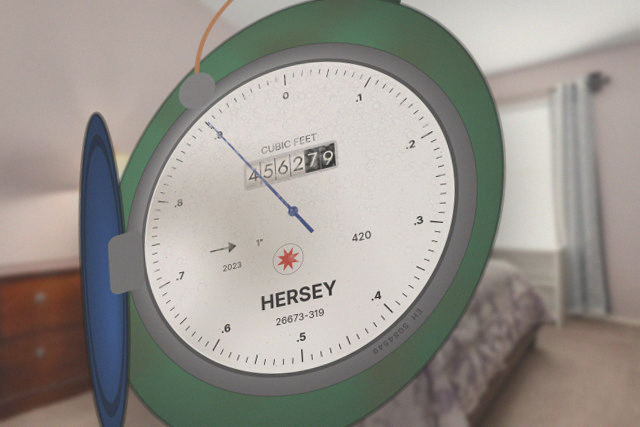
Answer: 456278.90 ft³
